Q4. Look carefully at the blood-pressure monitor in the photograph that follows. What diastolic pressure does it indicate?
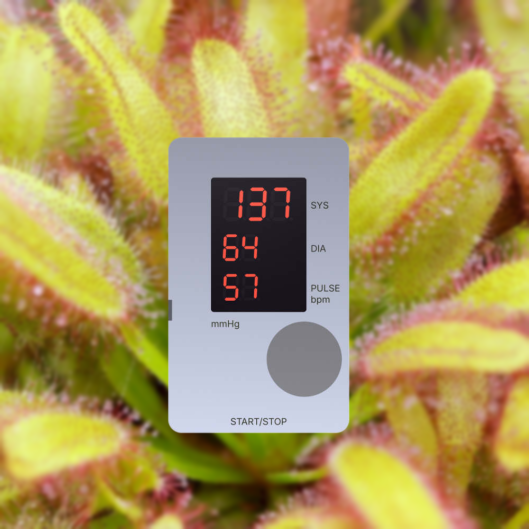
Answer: 64 mmHg
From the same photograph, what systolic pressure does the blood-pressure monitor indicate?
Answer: 137 mmHg
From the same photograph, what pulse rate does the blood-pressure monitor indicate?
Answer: 57 bpm
